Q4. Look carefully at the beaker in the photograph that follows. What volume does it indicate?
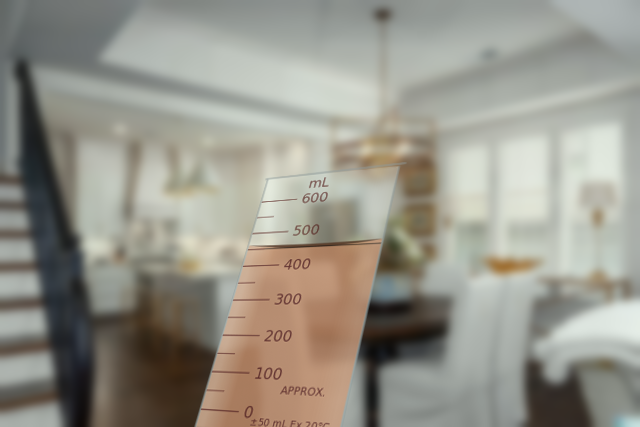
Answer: 450 mL
